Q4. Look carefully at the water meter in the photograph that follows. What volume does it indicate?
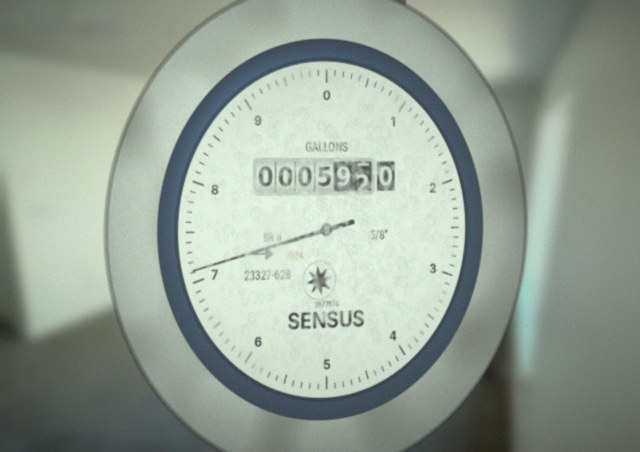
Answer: 5917.1 gal
